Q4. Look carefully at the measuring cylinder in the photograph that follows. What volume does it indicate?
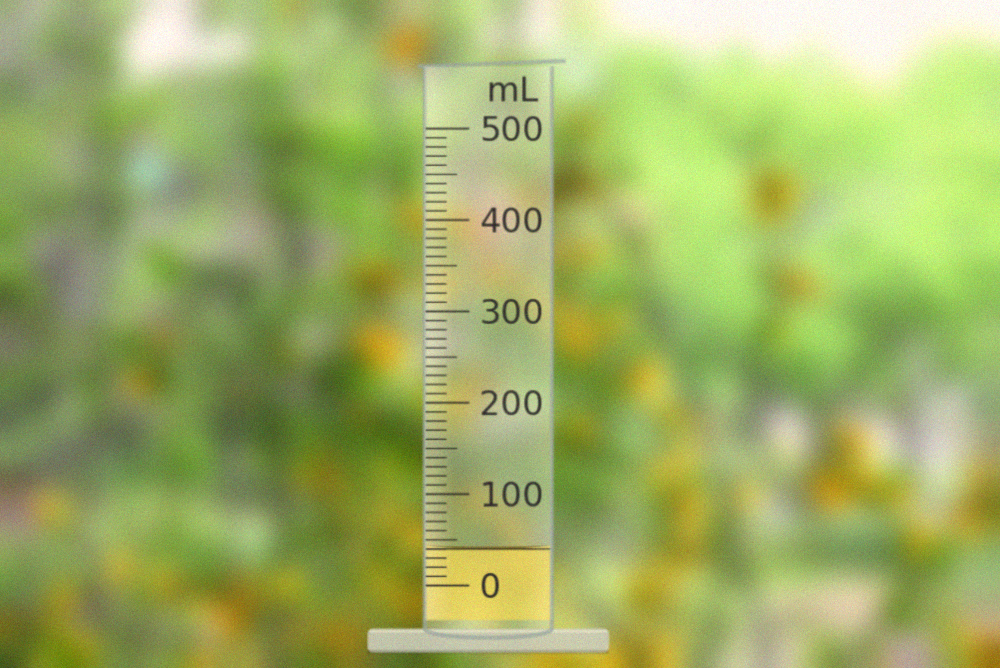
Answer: 40 mL
